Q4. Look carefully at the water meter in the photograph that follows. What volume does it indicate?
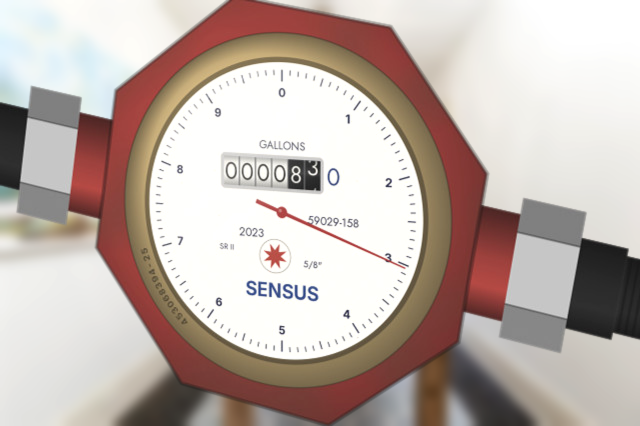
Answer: 833.0 gal
